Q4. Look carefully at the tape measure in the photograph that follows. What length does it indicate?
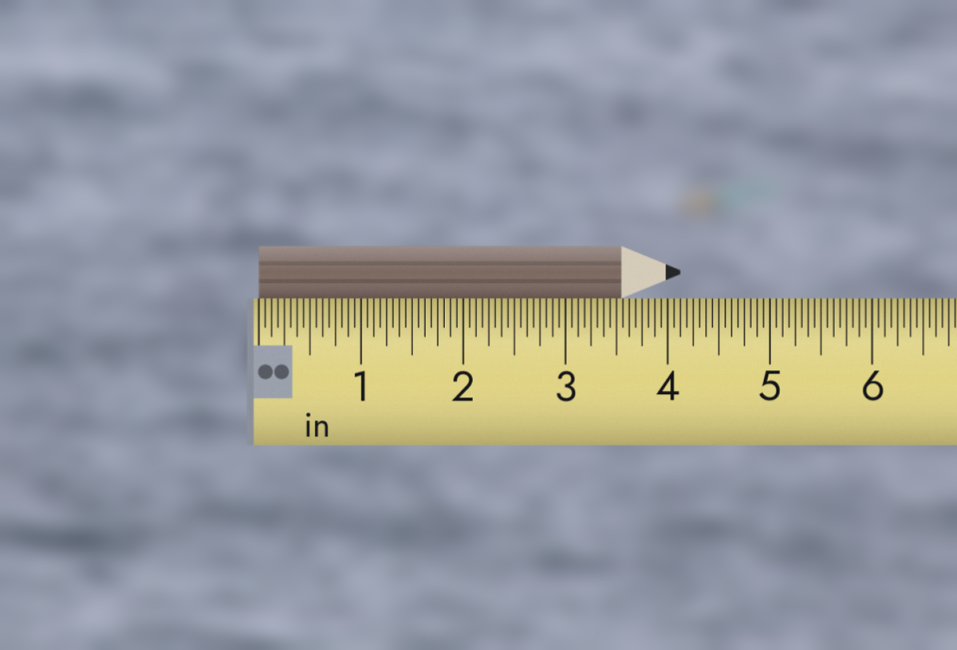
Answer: 4.125 in
